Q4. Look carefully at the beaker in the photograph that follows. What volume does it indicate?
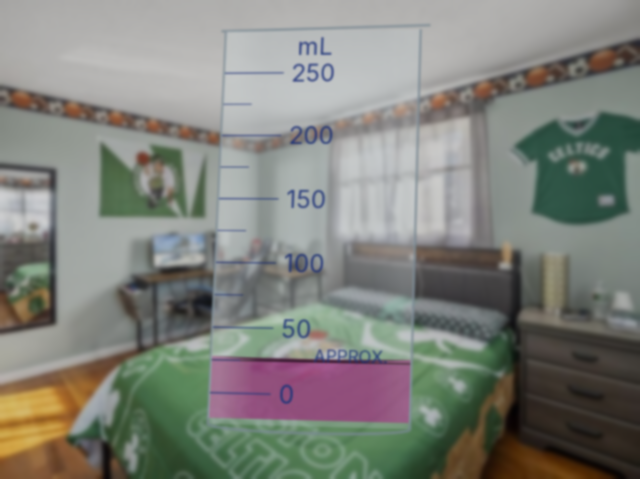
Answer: 25 mL
